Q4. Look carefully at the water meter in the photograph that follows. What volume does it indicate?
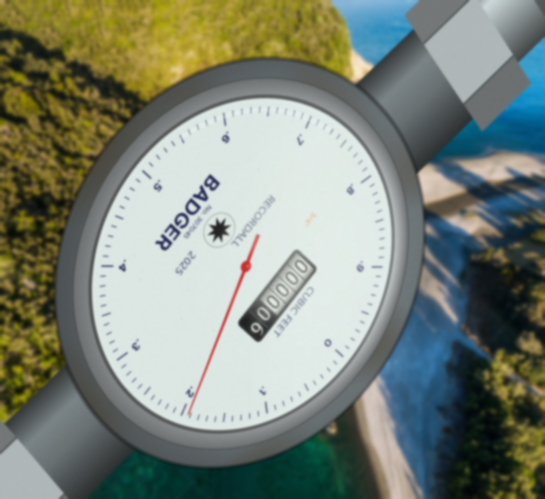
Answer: 6.19 ft³
